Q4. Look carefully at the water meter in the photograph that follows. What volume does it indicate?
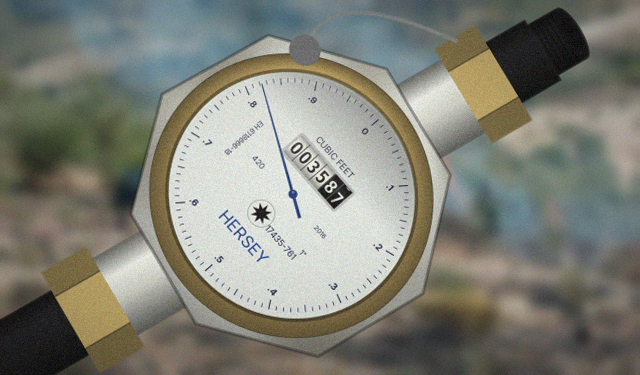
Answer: 3586.82 ft³
